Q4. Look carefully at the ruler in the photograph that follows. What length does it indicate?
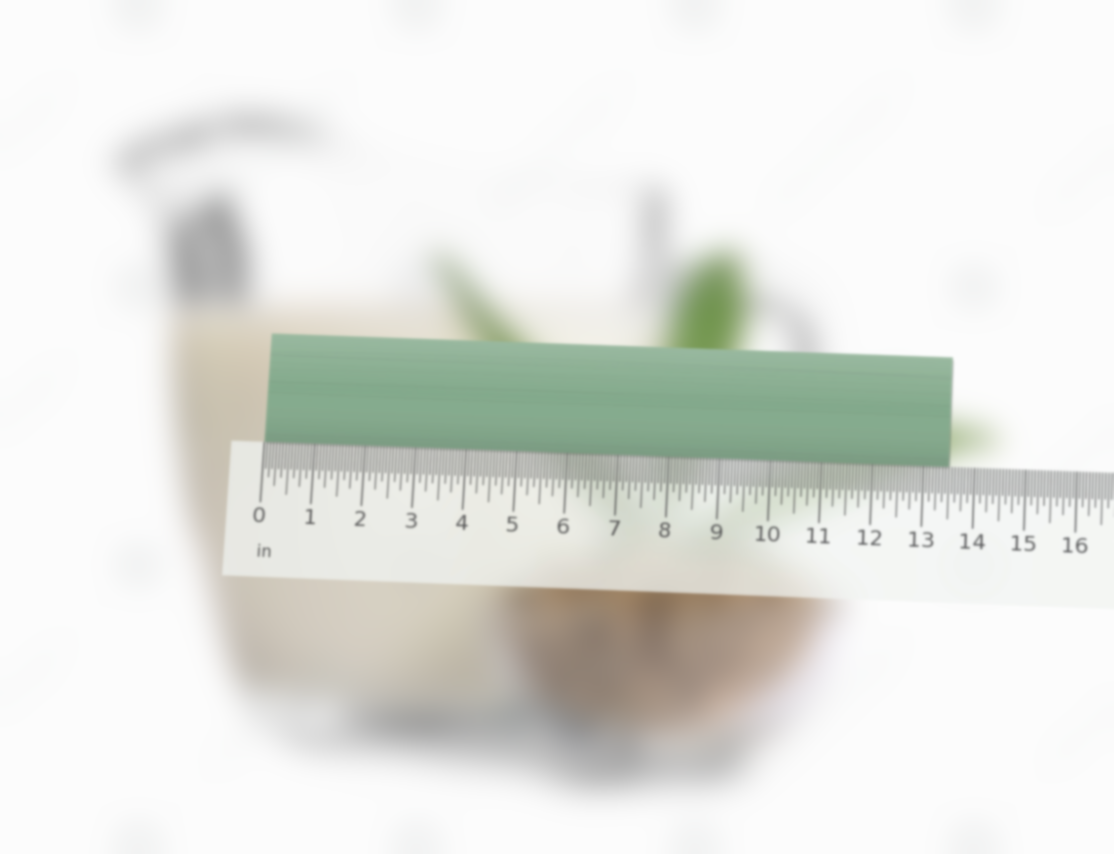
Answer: 13.5 in
